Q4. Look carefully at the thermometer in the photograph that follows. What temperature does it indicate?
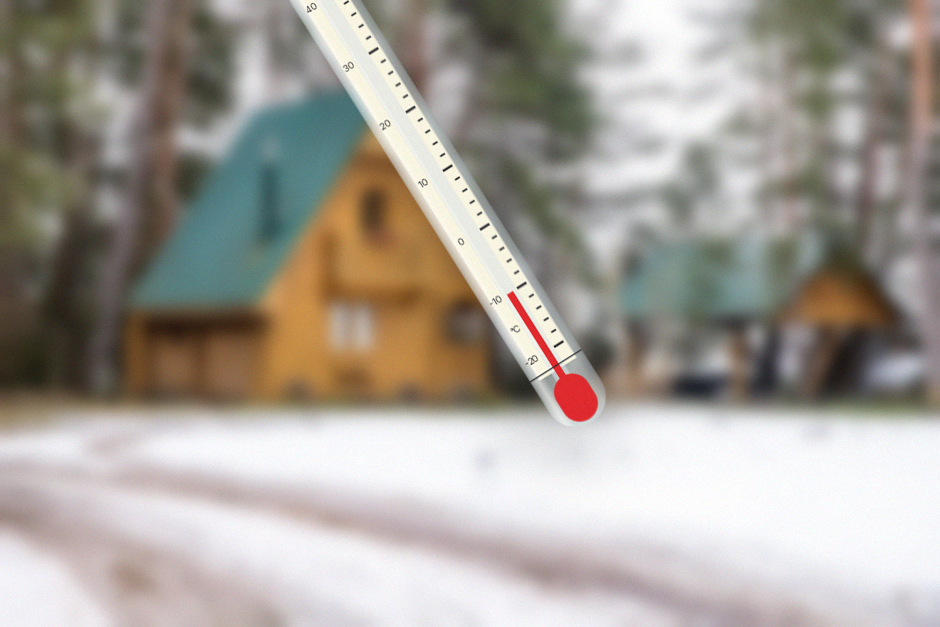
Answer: -10 °C
